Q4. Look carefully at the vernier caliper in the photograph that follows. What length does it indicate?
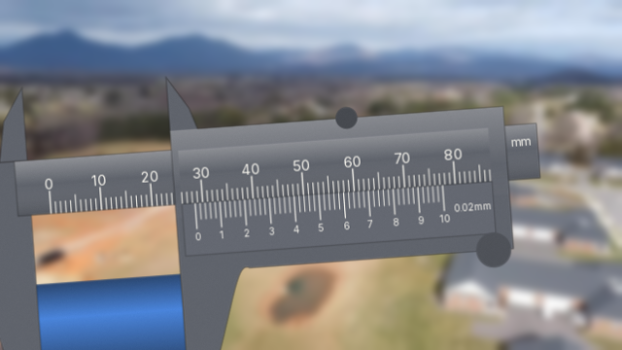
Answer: 28.5 mm
